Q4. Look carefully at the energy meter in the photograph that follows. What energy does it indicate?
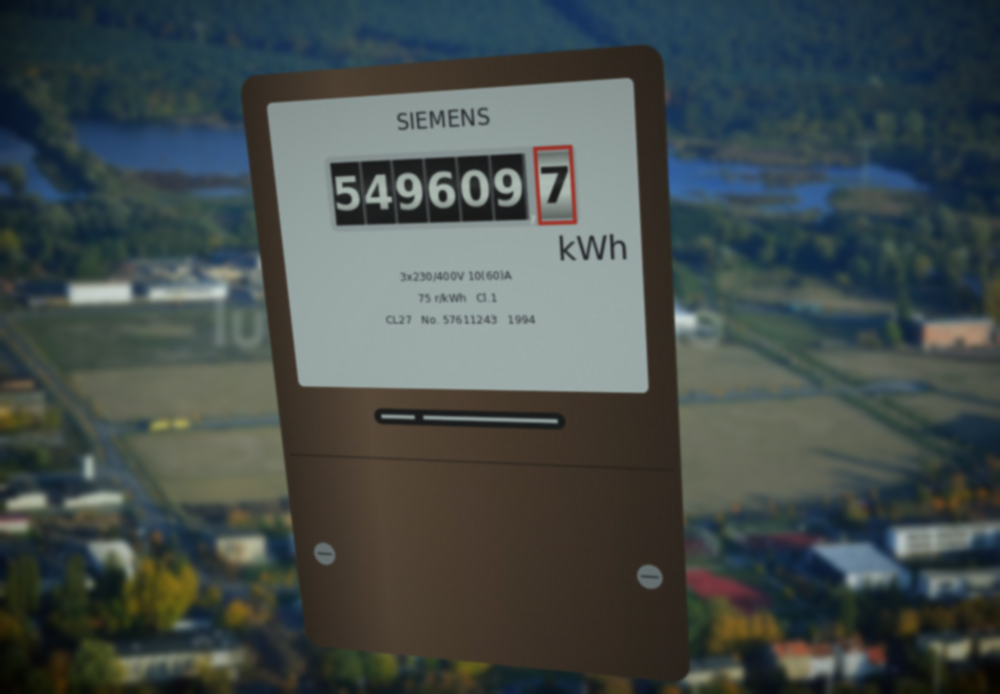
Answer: 549609.7 kWh
